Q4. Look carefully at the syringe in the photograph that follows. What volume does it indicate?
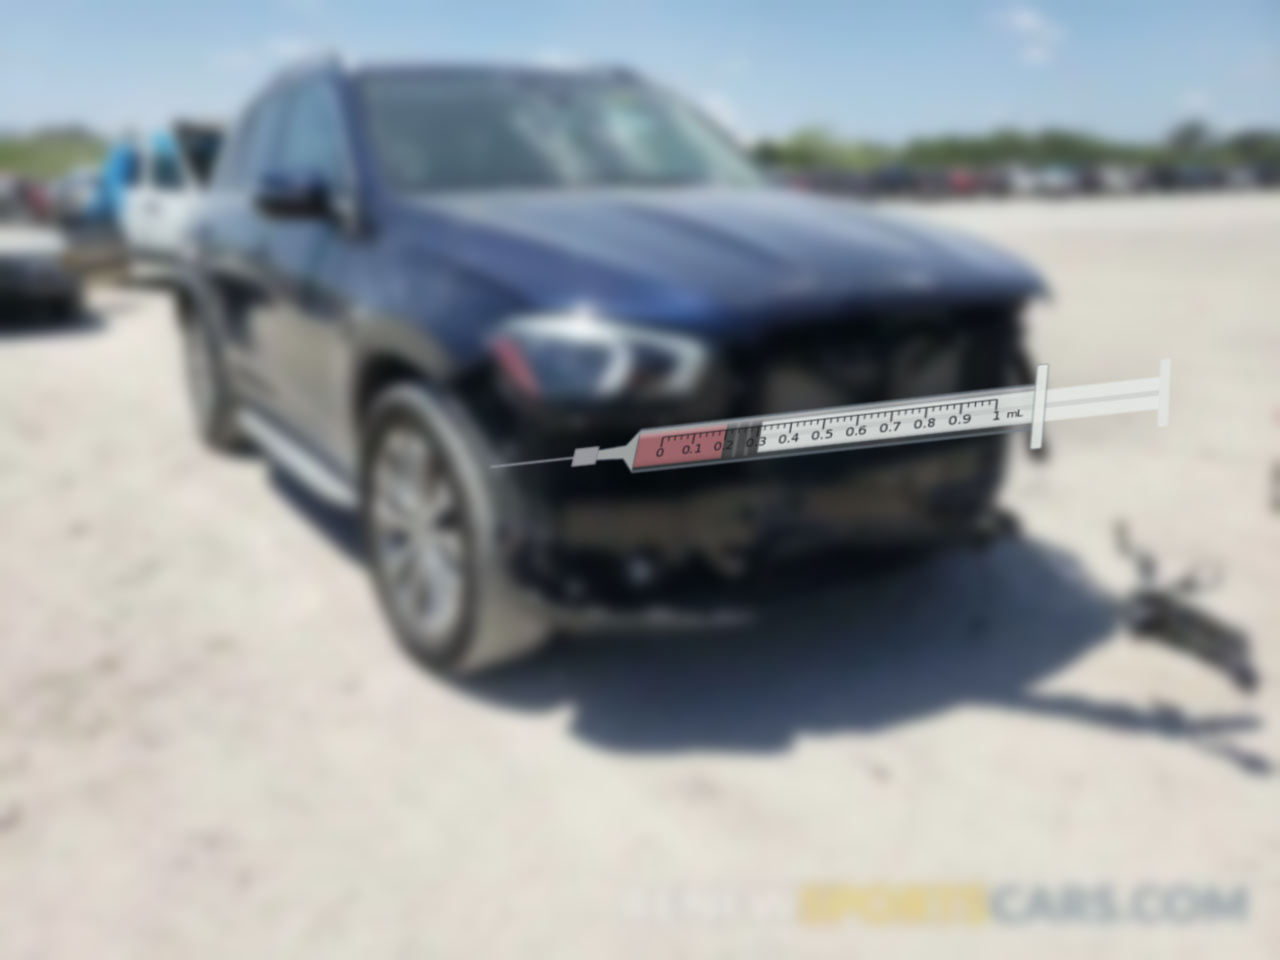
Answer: 0.2 mL
